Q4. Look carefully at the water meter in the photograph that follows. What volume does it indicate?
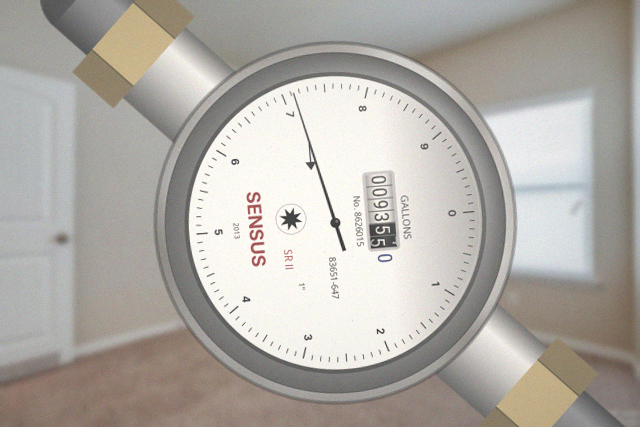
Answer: 93547.1 gal
